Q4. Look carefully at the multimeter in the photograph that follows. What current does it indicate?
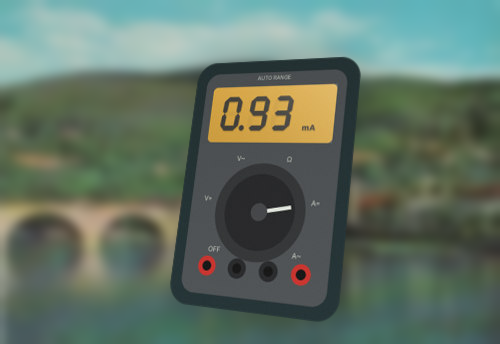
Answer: 0.93 mA
